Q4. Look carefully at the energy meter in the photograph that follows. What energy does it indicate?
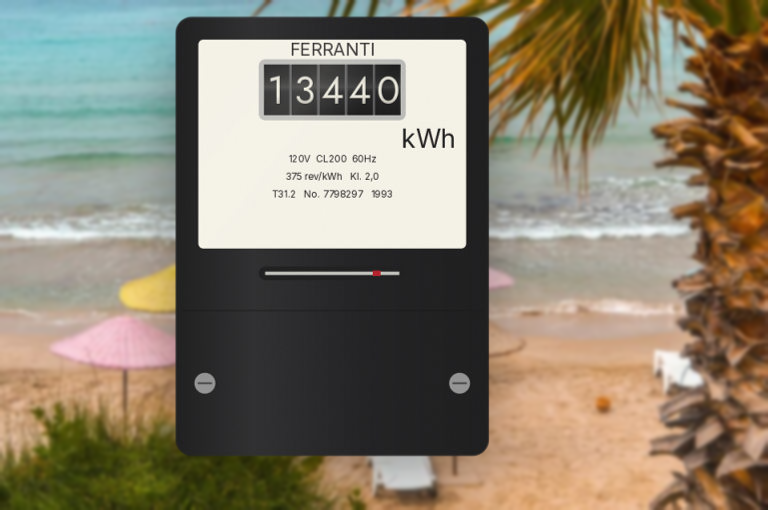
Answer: 13440 kWh
